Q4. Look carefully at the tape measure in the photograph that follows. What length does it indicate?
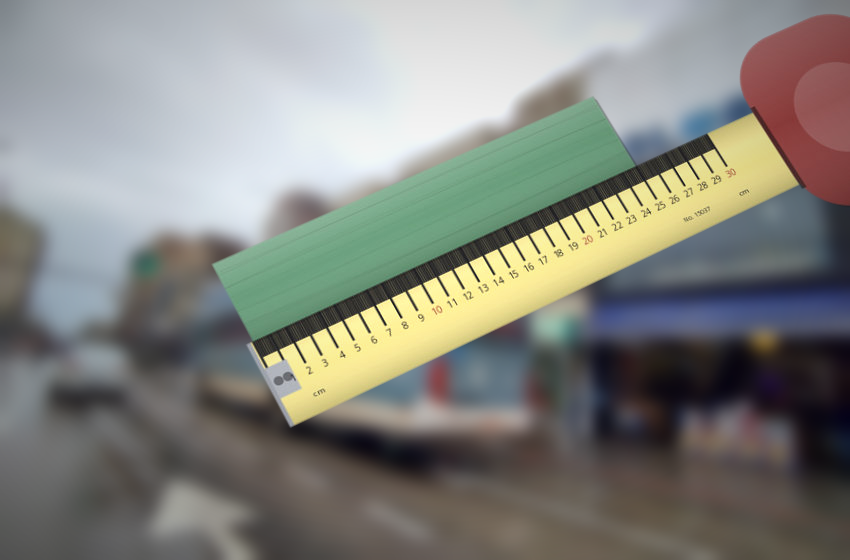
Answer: 25 cm
